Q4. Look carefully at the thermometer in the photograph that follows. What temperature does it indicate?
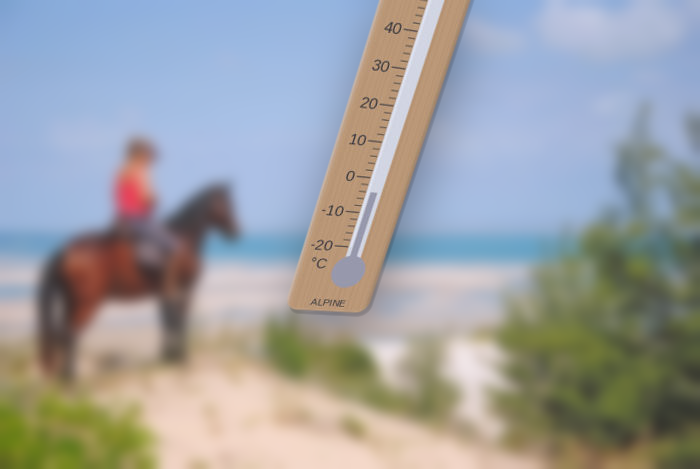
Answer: -4 °C
